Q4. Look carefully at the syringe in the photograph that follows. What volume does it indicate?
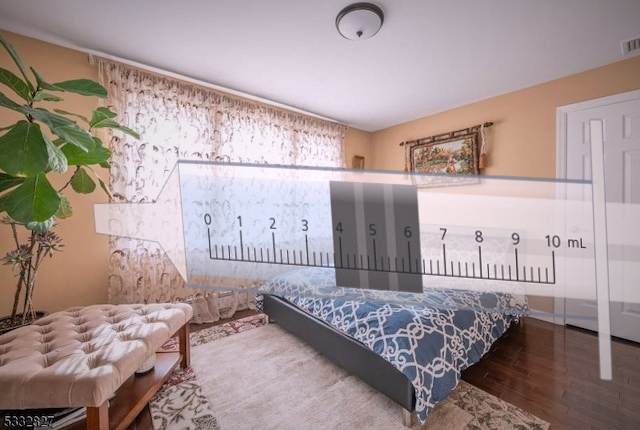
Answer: 3.8 mL
